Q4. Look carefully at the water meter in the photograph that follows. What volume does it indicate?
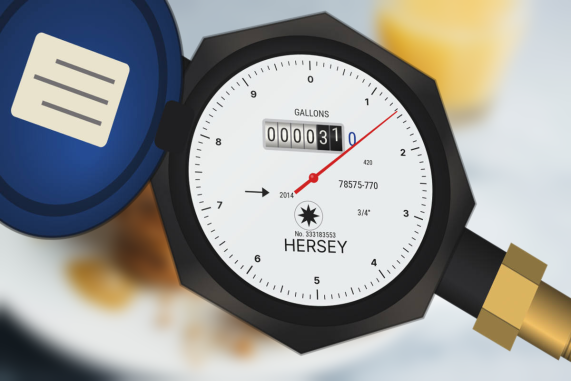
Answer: 311.4 gal
